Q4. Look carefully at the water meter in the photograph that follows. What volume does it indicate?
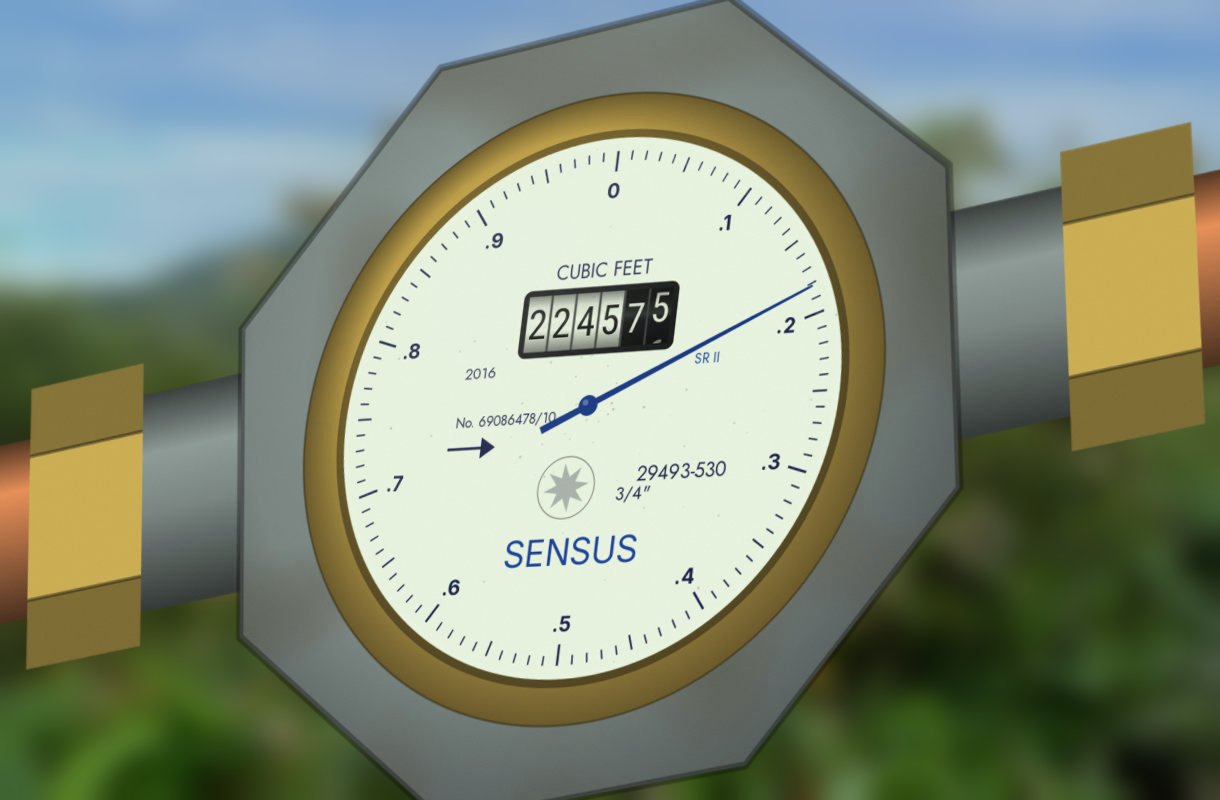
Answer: 224575.18 ft³
